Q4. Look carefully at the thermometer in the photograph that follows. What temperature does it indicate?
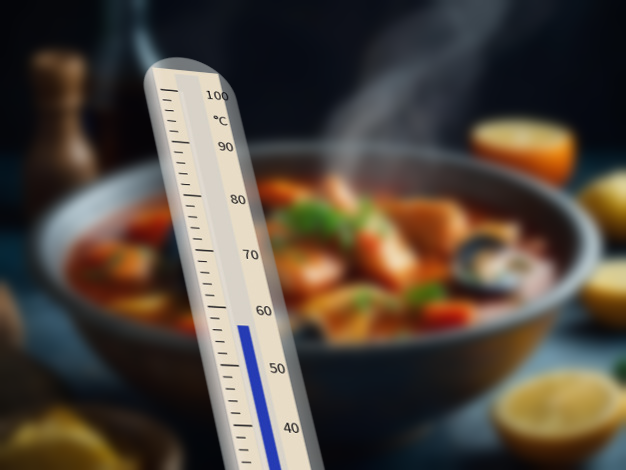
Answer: 57 °C
